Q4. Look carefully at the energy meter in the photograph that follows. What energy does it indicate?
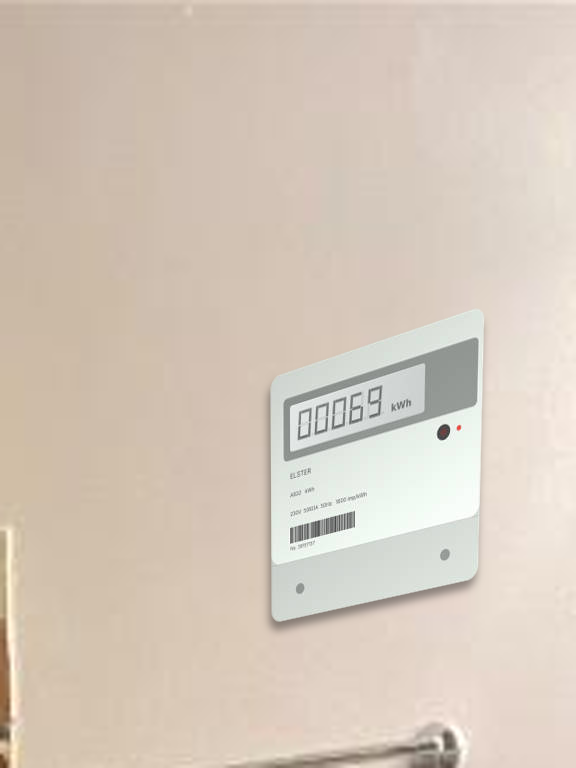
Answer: 69 kWh
